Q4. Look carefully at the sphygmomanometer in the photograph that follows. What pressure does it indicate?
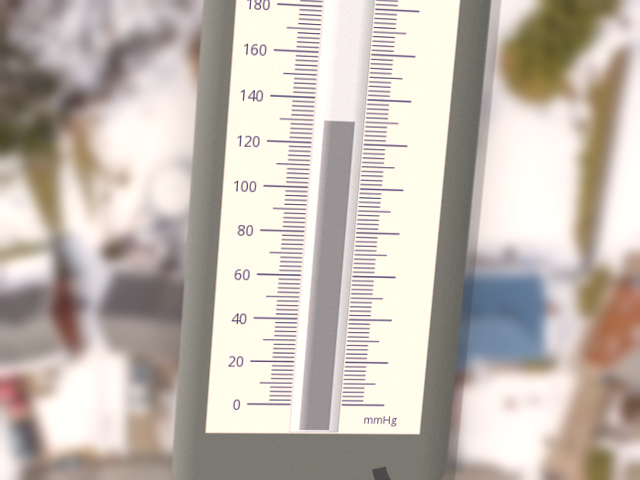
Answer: 130 mmHg
